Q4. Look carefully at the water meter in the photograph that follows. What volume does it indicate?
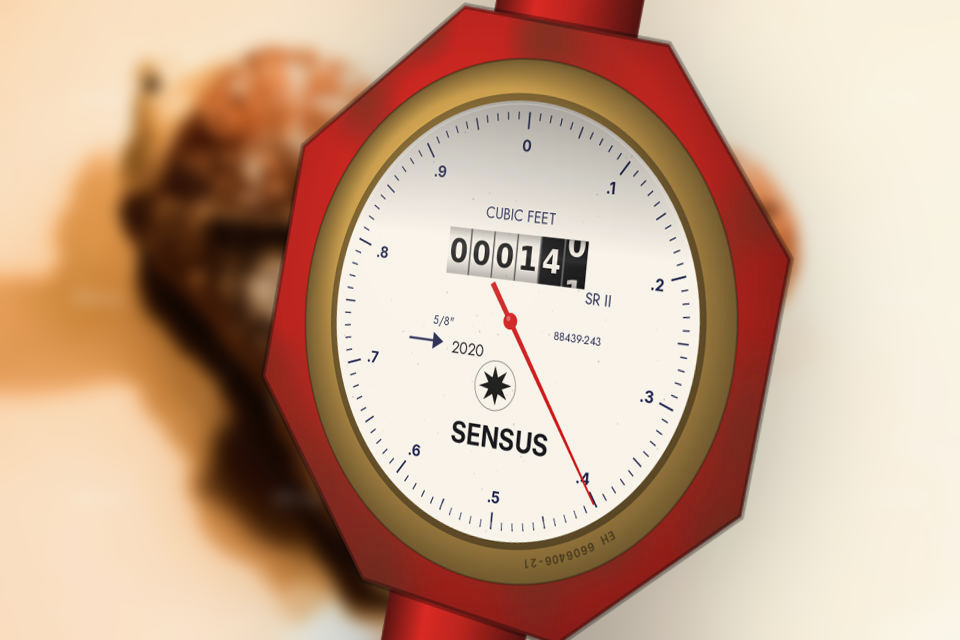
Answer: 140.40 ft³
